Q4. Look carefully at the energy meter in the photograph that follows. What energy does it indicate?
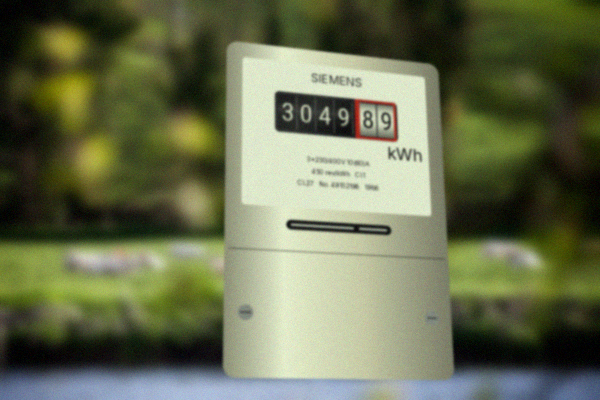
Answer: 3049.89 kWh
